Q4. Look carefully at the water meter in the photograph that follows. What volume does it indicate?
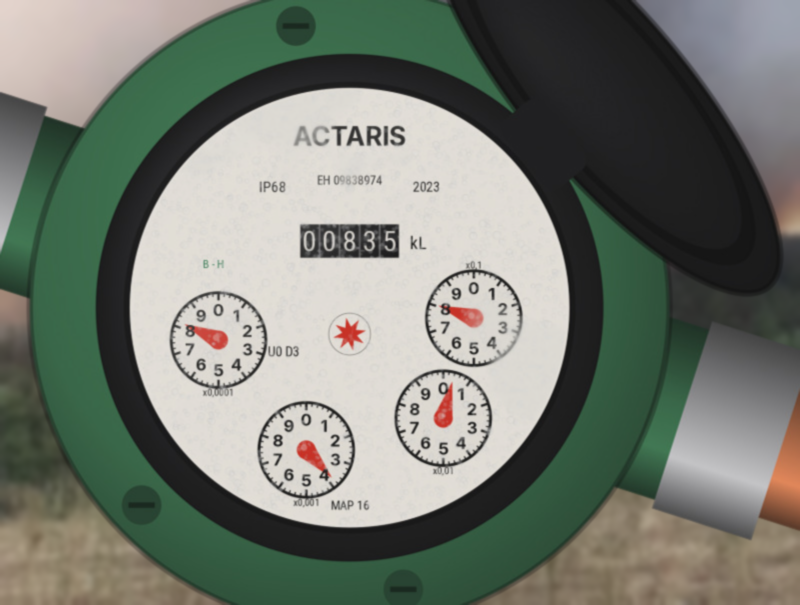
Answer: 835.8038 kL
